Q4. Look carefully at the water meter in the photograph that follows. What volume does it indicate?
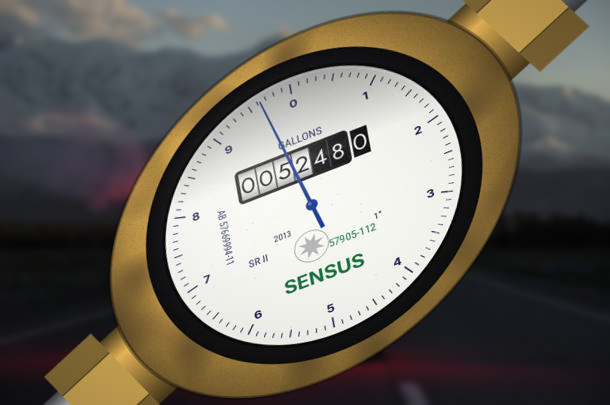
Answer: 52479.6 gal
